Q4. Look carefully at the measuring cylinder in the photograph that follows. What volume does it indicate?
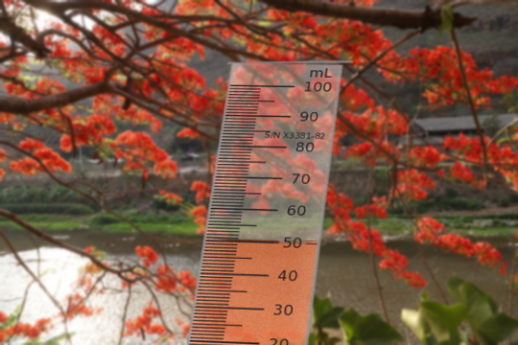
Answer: 50 mL
